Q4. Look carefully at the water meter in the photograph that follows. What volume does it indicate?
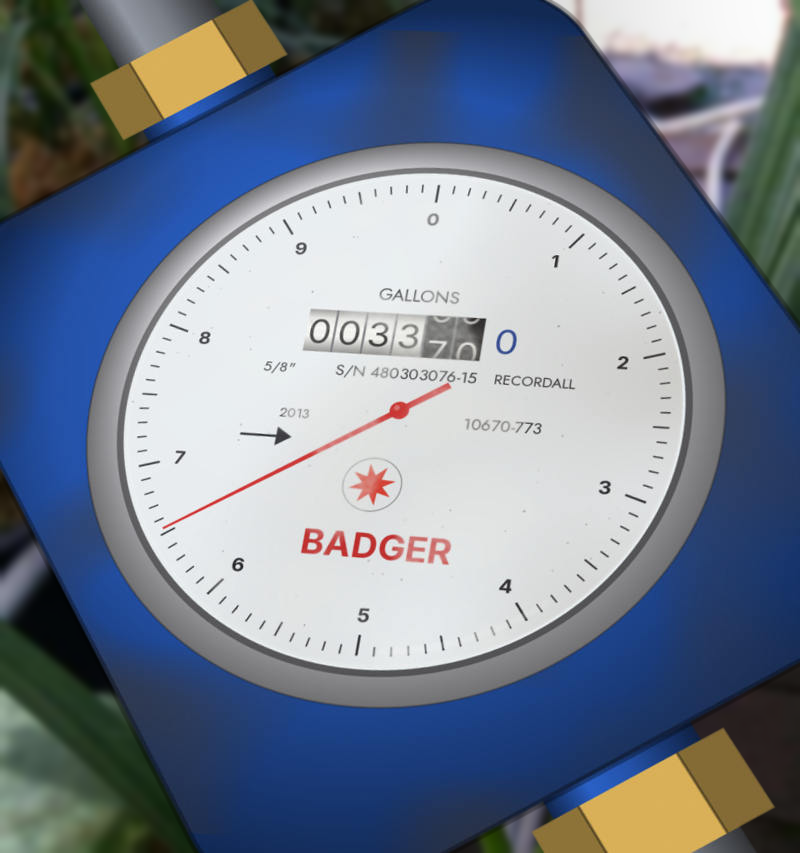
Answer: 33696.5 gal
